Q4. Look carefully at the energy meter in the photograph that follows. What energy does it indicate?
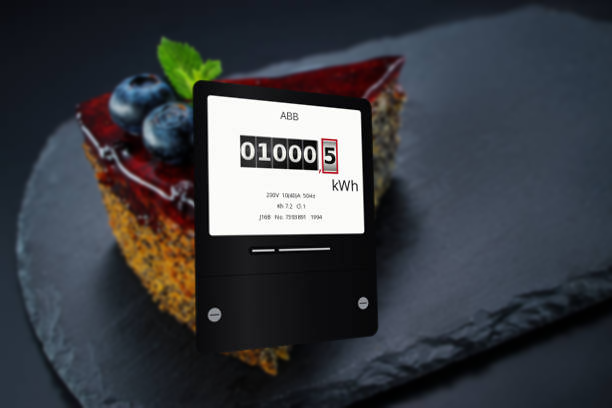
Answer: 1000.5 kWh
